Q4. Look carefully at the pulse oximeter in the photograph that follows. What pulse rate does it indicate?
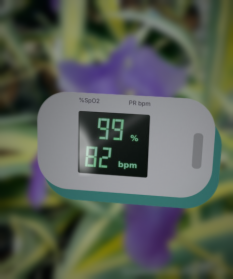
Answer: 82 bpm
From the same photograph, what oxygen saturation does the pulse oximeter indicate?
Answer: 99 %
